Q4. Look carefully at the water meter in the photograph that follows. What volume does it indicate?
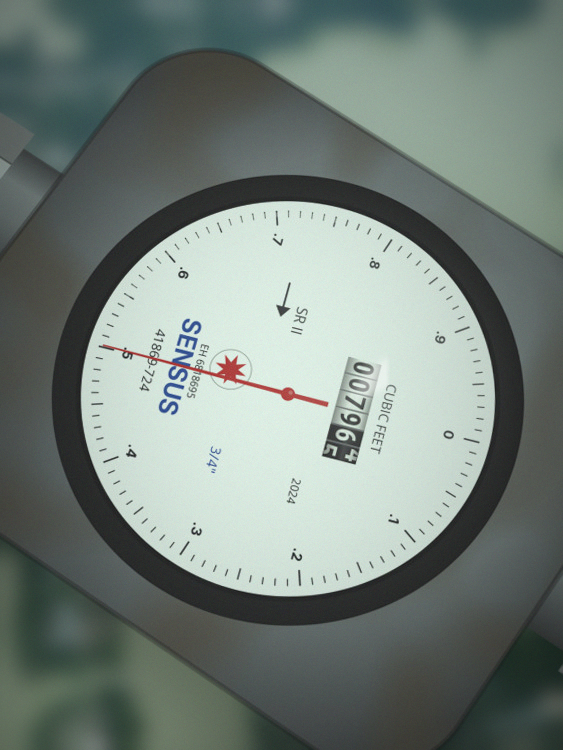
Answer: 7964.50 ft³
